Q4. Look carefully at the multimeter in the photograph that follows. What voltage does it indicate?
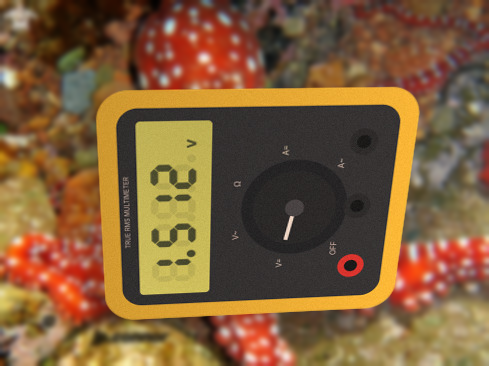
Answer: 1.512 V
